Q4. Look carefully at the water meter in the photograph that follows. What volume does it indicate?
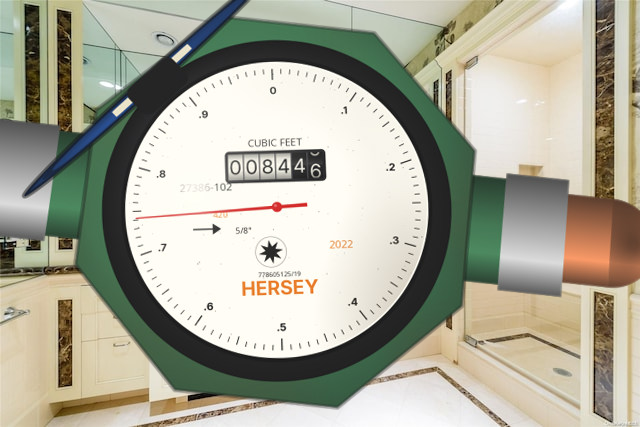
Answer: 8445.74 ft³
